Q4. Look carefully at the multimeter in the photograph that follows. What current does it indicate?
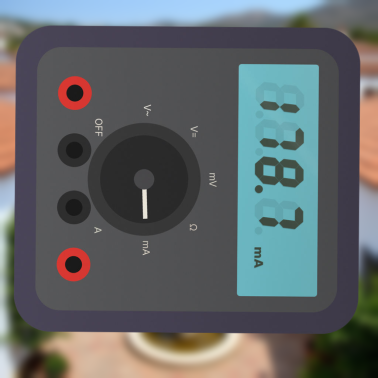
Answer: 178.7 mA
